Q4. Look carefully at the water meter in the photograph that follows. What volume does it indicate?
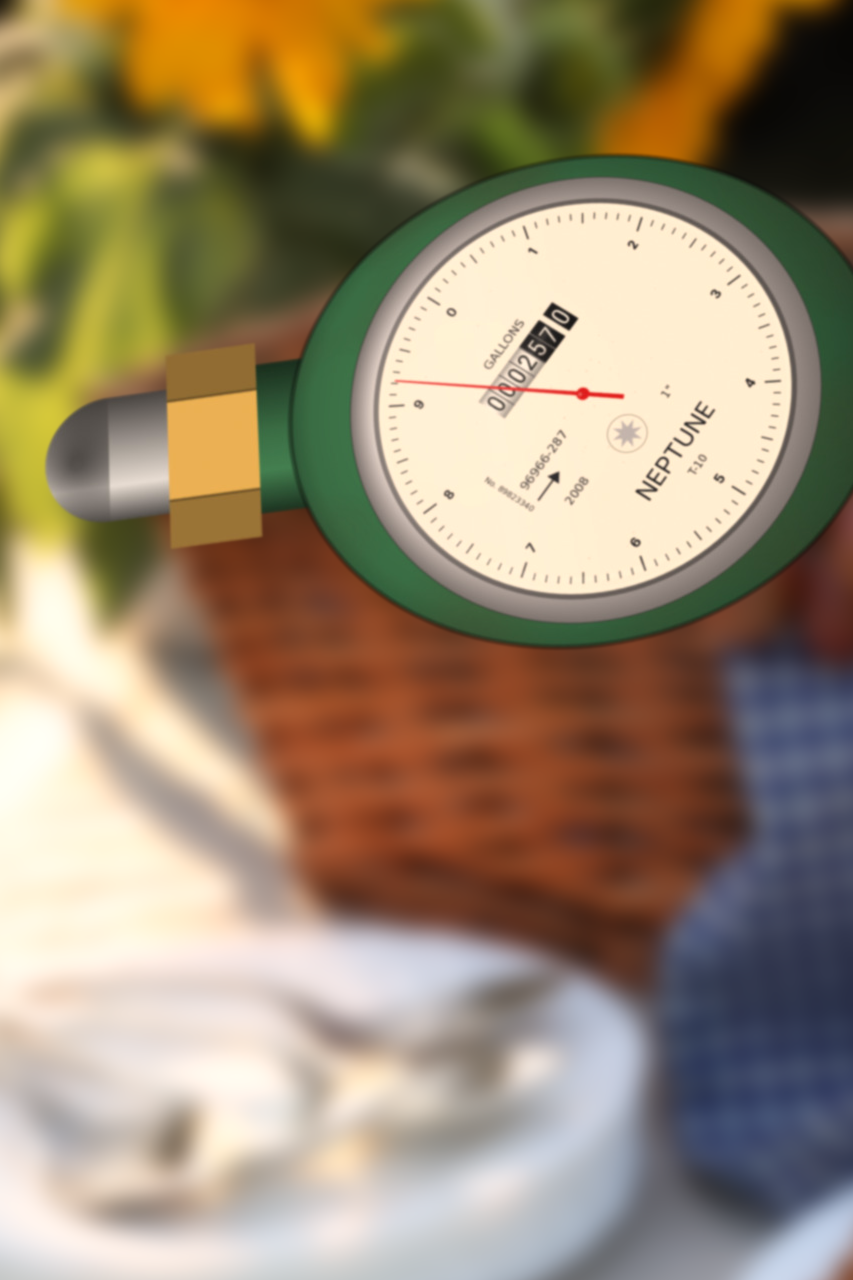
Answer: 2569.2 gal
